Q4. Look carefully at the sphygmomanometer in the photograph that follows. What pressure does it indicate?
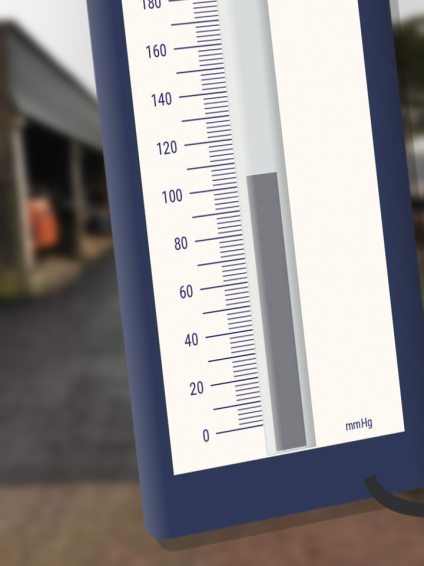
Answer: 104 mmHg
